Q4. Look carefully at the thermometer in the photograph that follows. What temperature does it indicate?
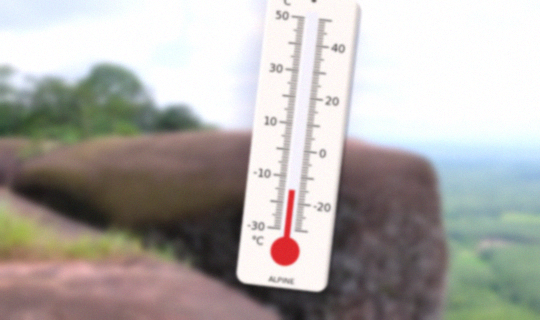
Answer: -15 °C
